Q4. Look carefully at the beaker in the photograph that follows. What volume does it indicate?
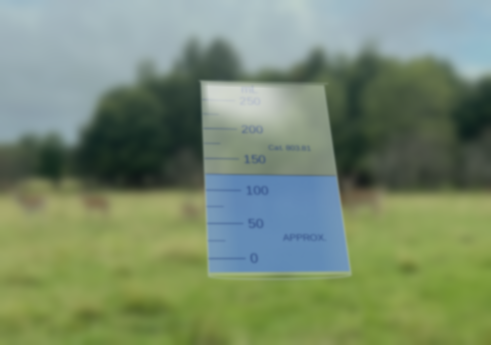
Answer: 125 mL
